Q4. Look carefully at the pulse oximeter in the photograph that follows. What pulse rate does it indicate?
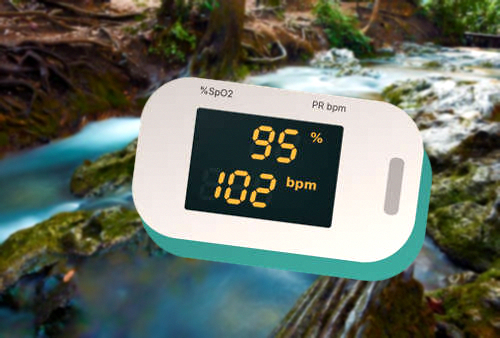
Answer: 102 bpm
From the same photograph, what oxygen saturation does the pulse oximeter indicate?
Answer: 95 %
